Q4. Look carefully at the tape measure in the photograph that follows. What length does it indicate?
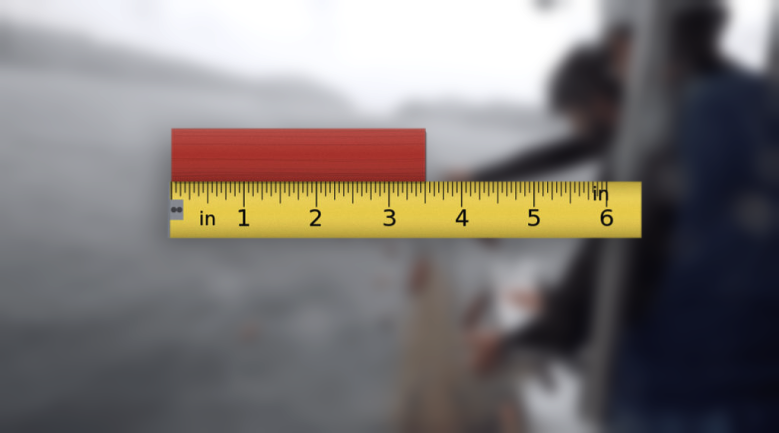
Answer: 3.5 in
